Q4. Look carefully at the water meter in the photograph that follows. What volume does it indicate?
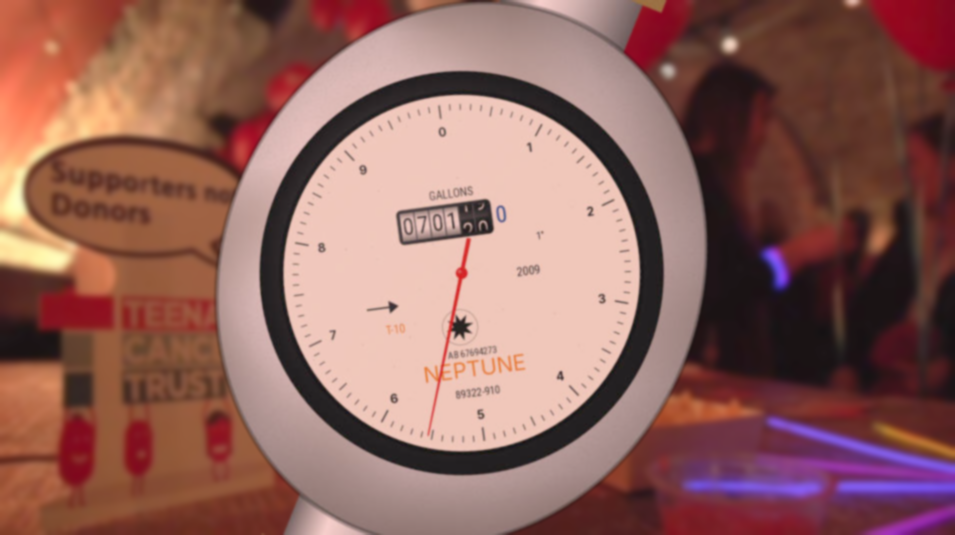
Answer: 701195.5 gal
